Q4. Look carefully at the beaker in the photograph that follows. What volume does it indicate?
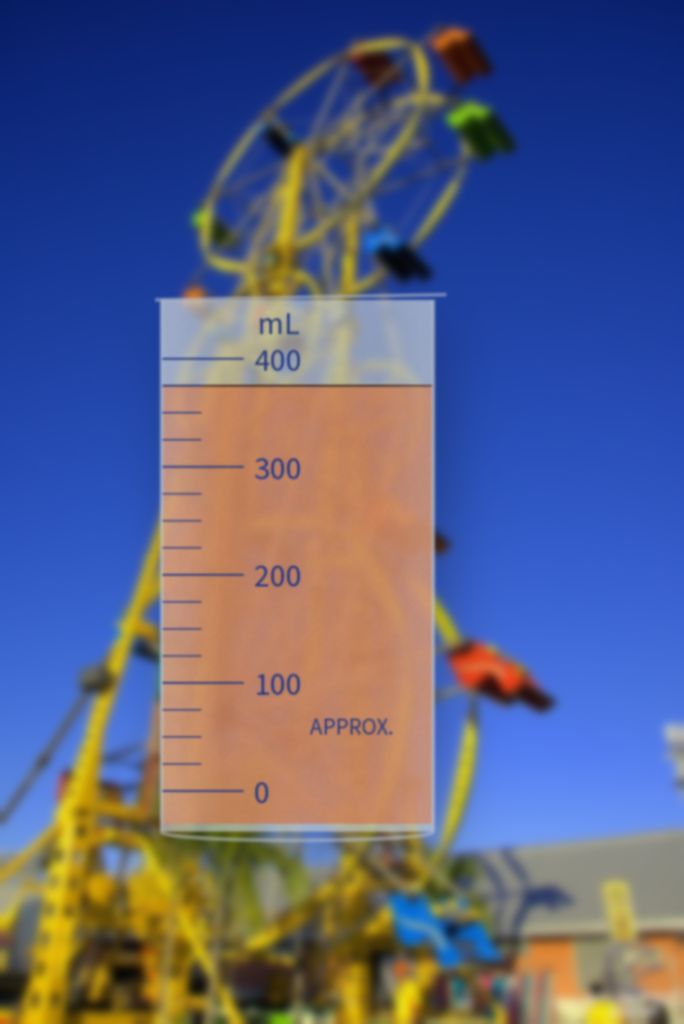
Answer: 375 mL
